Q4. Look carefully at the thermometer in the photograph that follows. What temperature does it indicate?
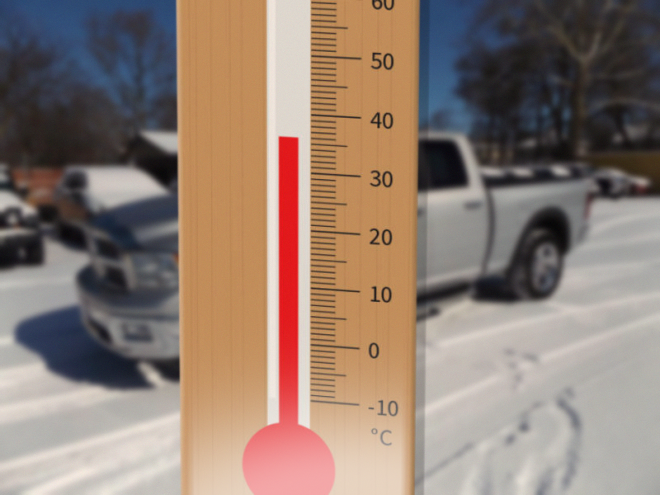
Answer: 36 °C
